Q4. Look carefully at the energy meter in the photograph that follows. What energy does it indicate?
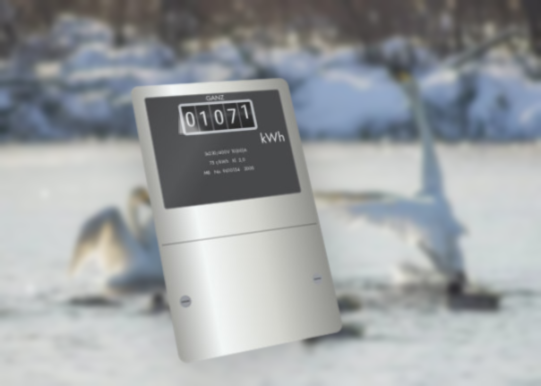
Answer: 1071 kWh
